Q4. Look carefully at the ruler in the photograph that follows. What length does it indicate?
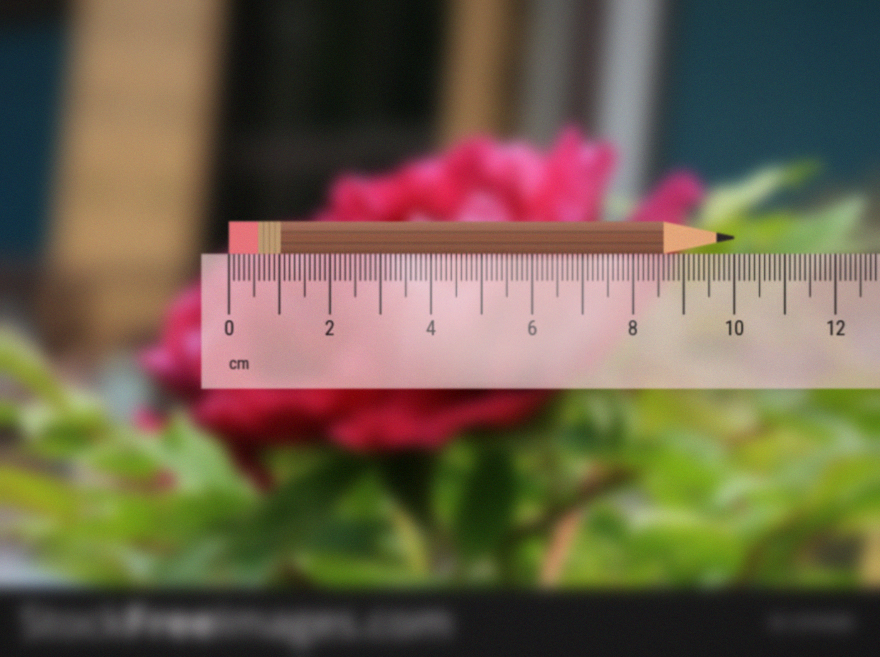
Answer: 10 cm
